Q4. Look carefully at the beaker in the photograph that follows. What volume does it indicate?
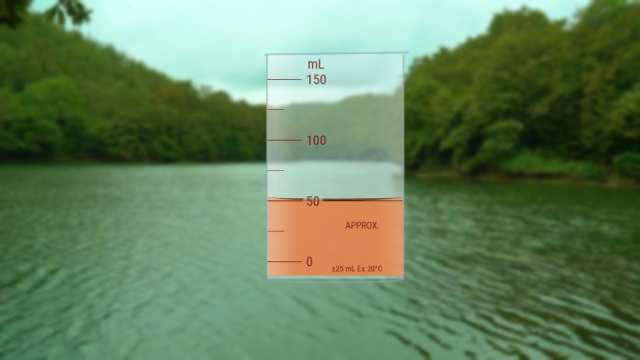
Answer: 50 mL
